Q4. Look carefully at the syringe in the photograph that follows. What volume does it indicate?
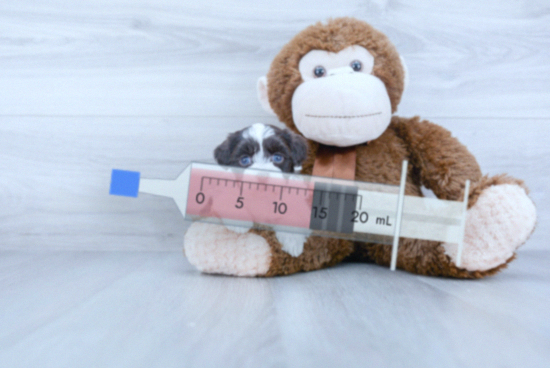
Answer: 14 mL
